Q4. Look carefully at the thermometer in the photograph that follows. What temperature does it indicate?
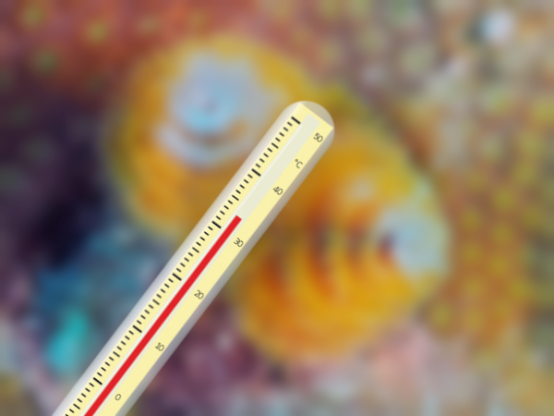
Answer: 33 °C
